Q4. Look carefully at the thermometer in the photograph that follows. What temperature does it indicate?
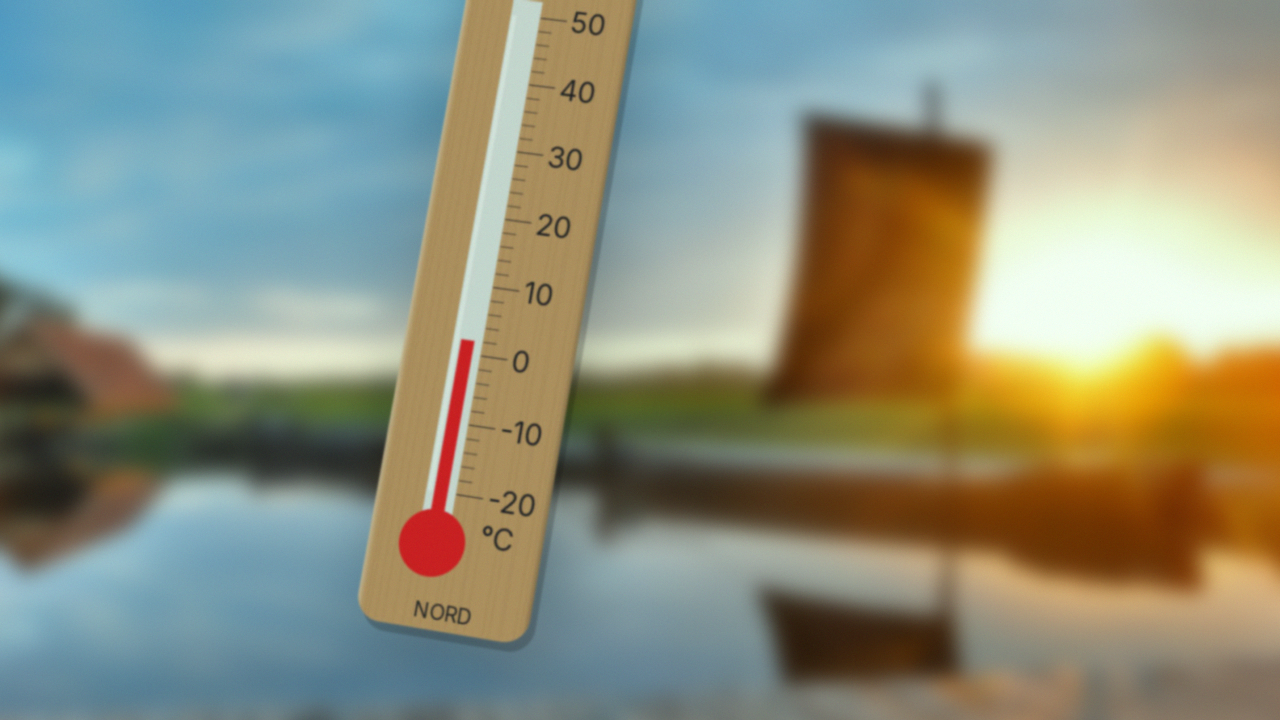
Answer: 2 °C
